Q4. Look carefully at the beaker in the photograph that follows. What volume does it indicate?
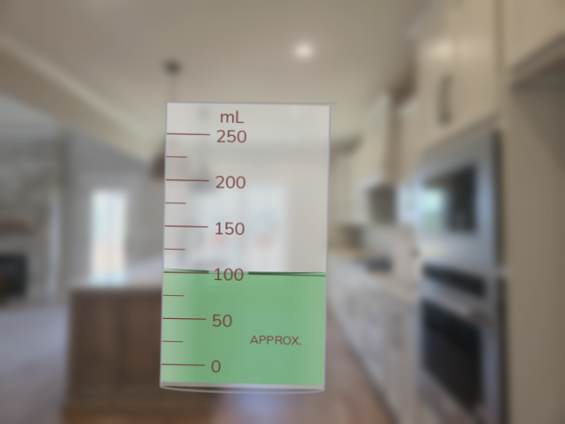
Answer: 100 mL
